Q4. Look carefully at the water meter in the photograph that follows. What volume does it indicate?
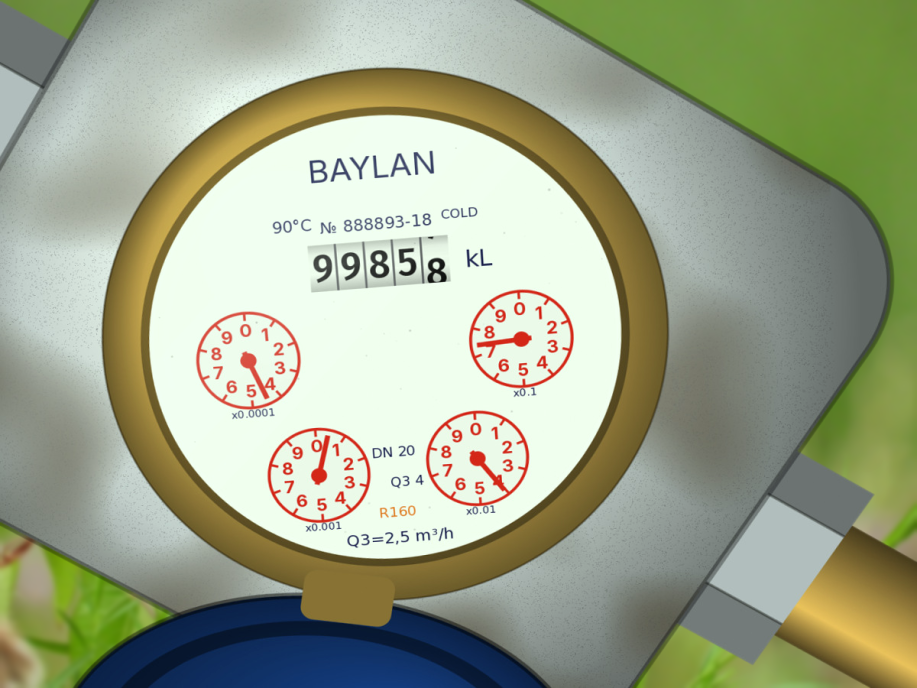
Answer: 99857.7404 kL
